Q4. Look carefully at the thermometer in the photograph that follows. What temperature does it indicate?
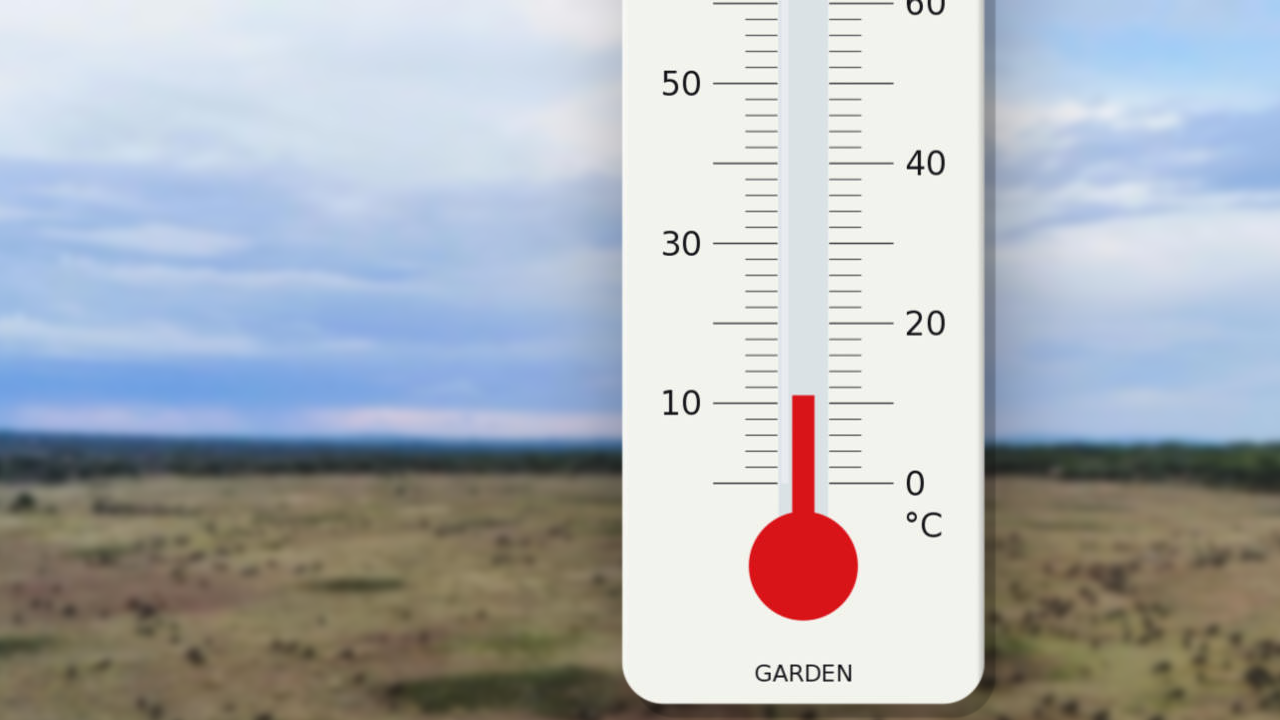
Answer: 11 °C
